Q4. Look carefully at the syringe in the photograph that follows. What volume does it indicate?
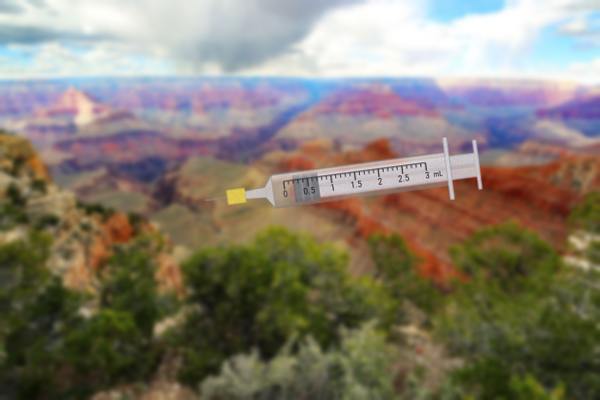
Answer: 0.2 mL
